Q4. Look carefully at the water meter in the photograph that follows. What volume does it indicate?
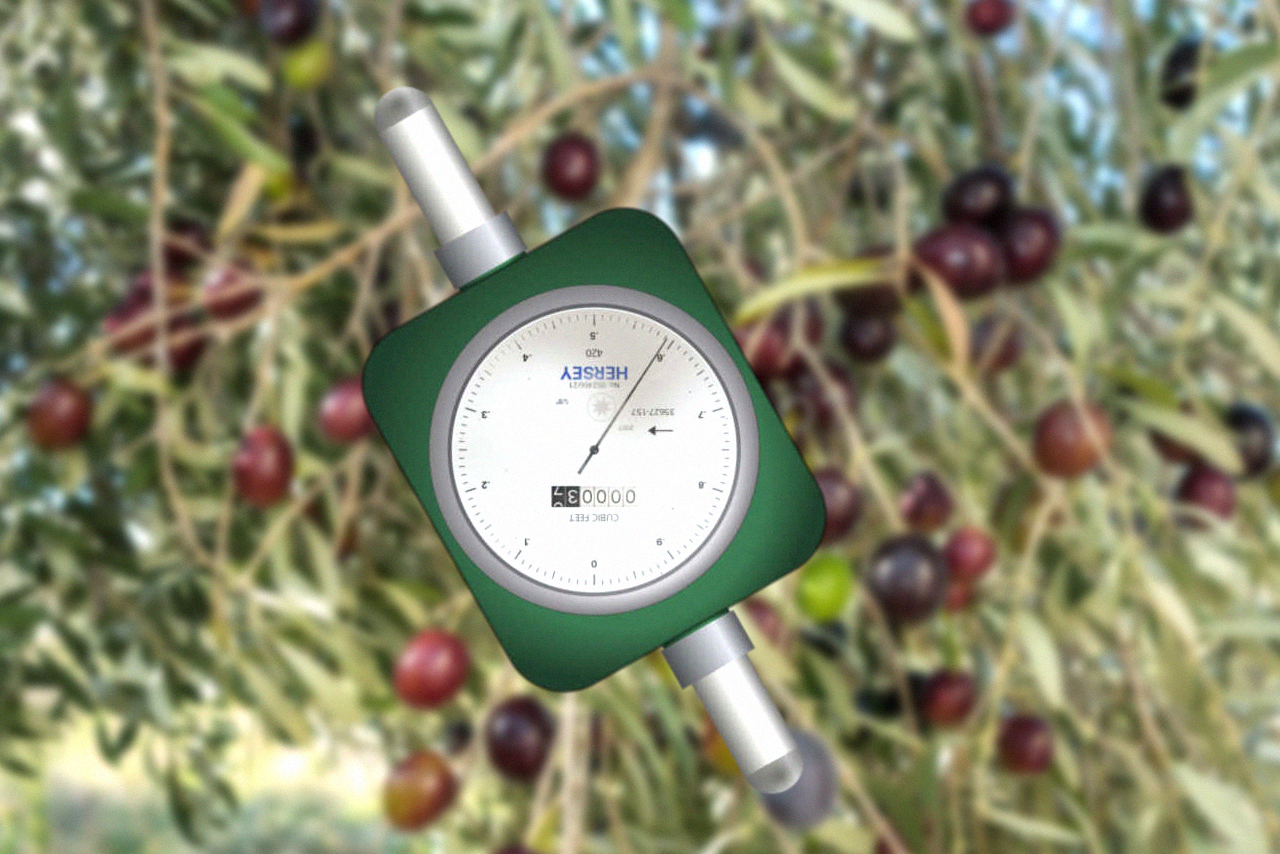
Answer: 36.59 ft³
